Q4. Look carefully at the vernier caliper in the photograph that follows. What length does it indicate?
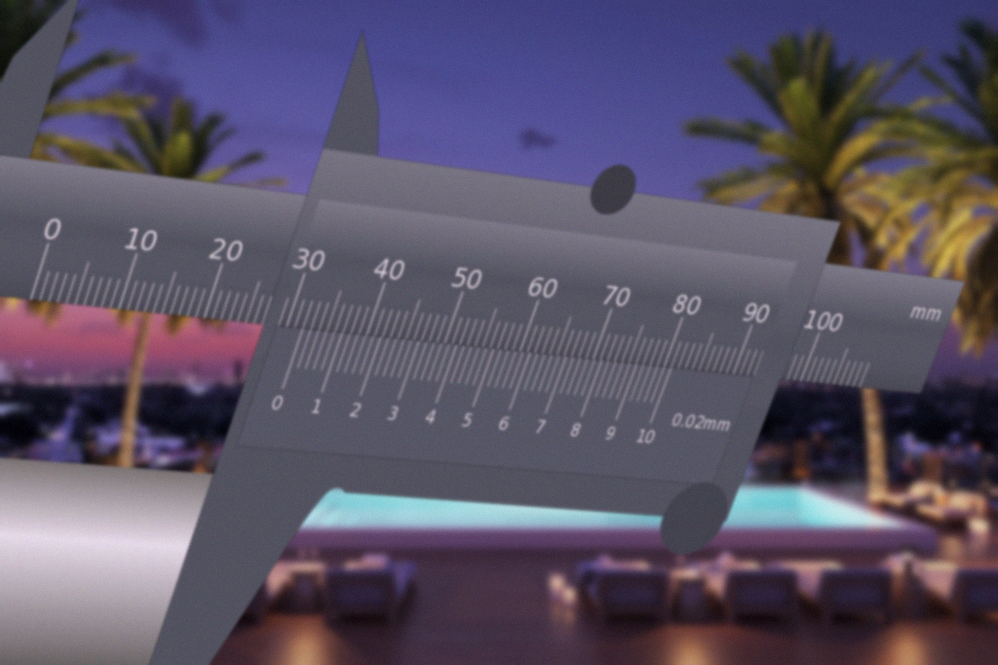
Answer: 32.0 mm
